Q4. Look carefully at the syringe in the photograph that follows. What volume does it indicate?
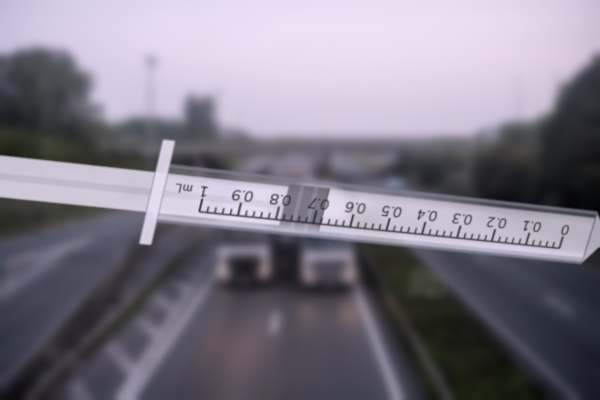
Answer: 0.68 mL
